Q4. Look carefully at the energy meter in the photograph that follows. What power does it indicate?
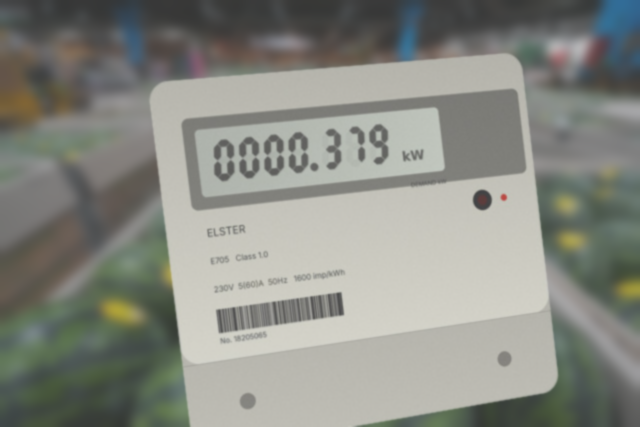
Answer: 0.379 kW
